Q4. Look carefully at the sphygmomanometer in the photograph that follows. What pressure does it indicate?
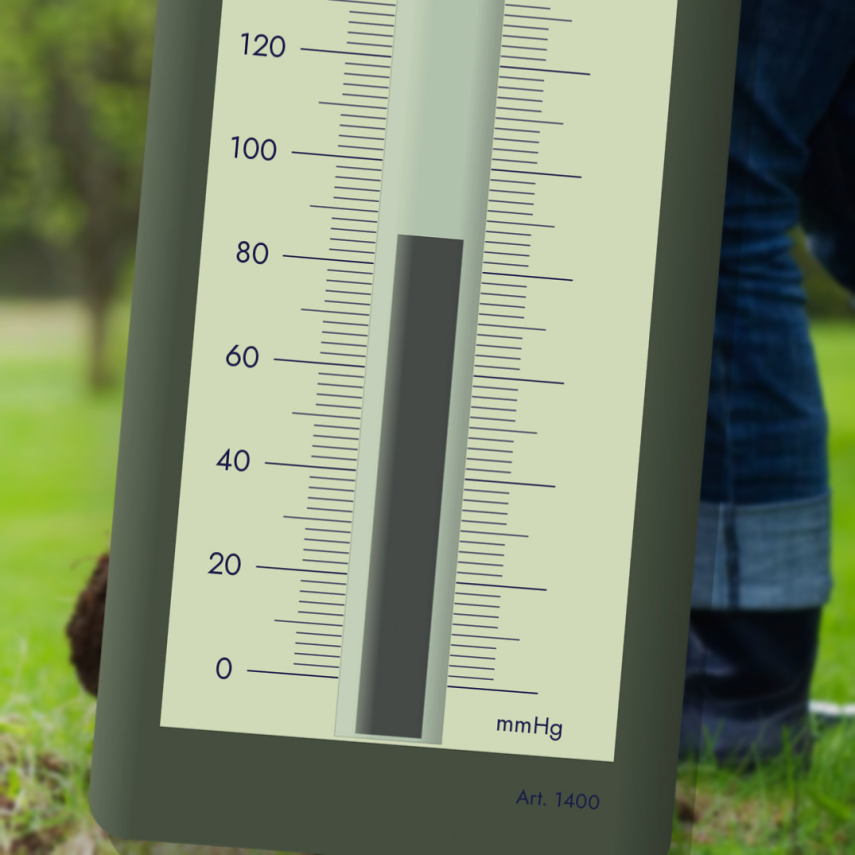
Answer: 86 mmHg
